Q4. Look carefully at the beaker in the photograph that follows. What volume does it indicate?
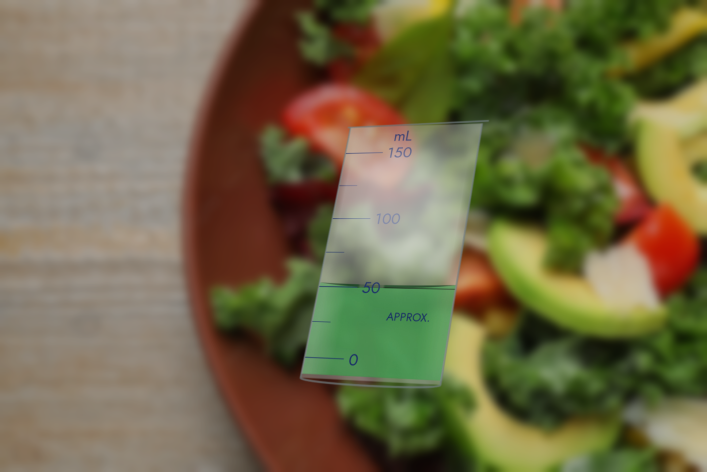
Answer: 50 mL
